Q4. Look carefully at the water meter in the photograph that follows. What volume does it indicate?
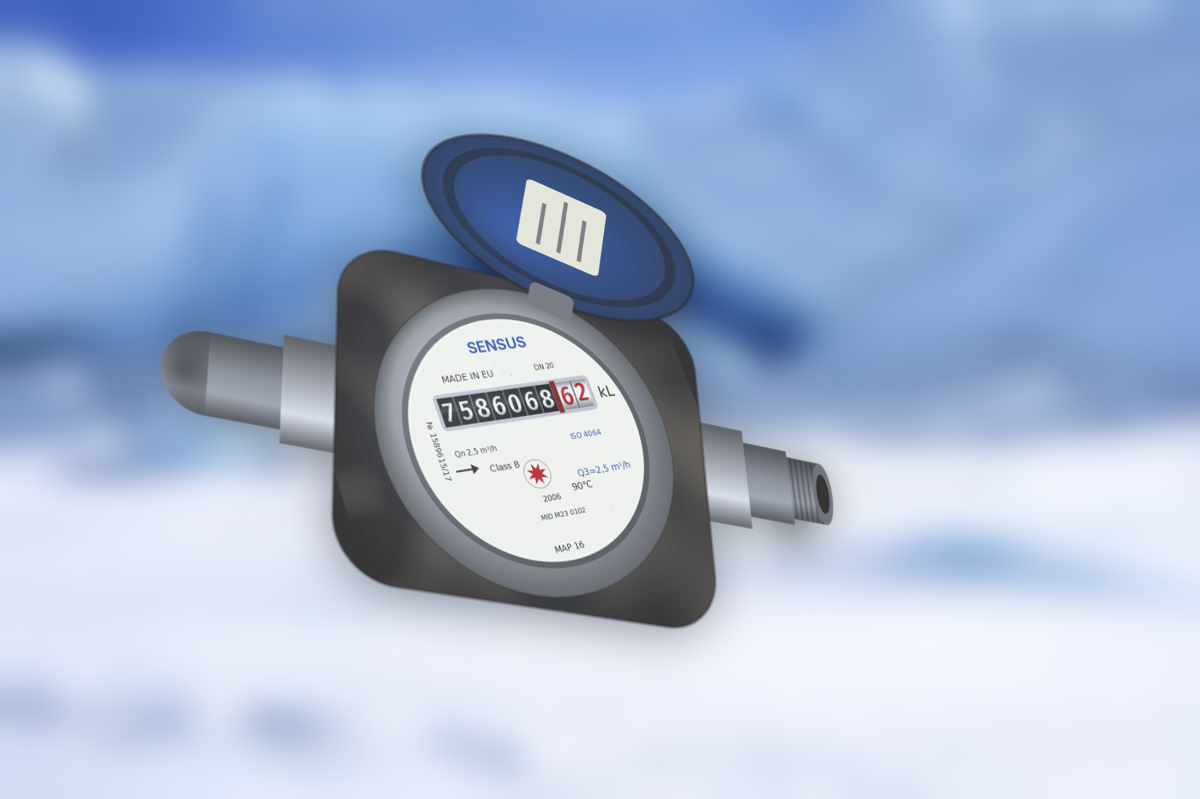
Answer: 7586068.62 kL
